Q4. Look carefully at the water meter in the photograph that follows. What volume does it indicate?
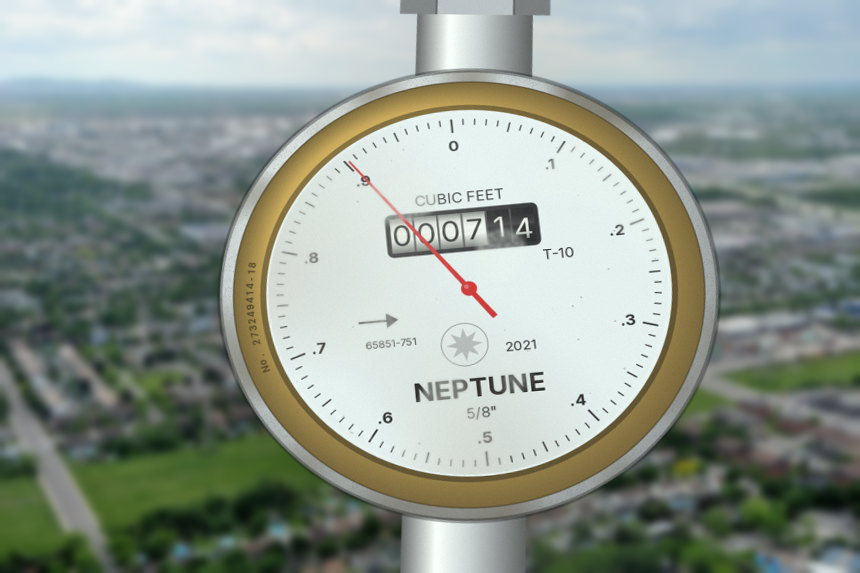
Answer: 713.90 ft³
